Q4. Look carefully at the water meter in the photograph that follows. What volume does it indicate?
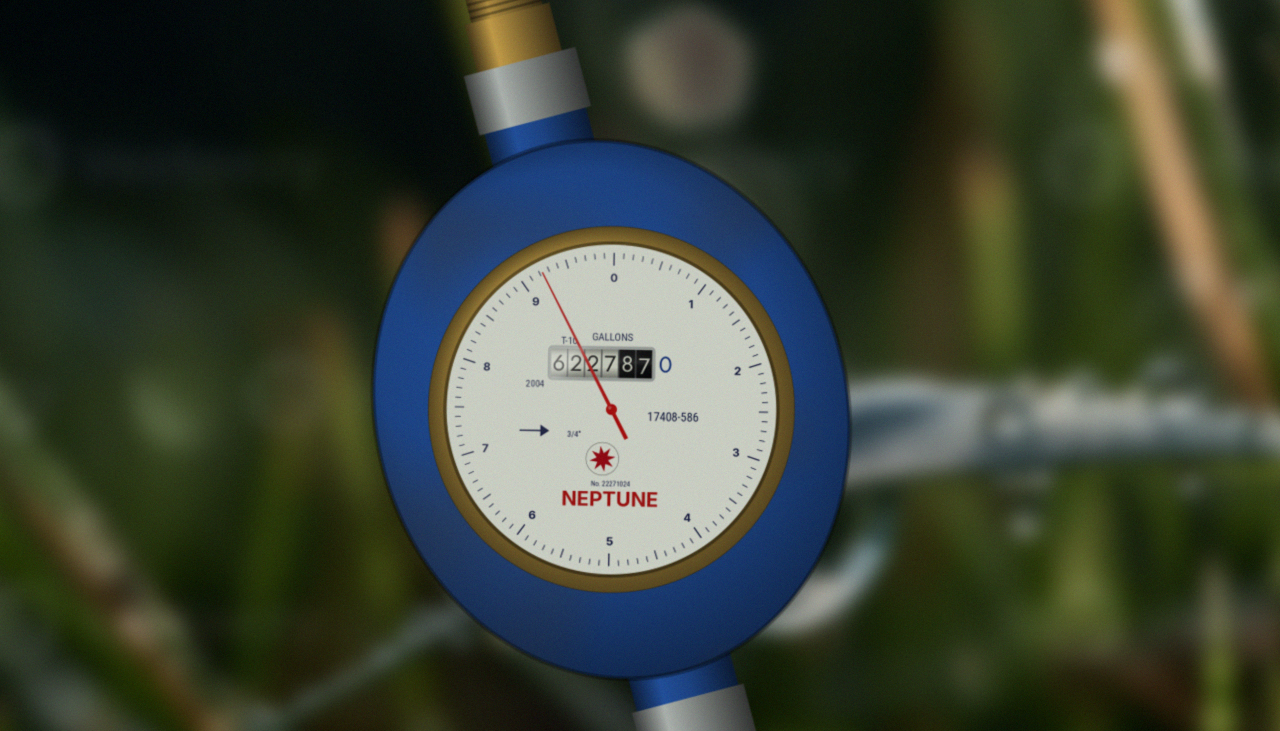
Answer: 6227869.2 gal
